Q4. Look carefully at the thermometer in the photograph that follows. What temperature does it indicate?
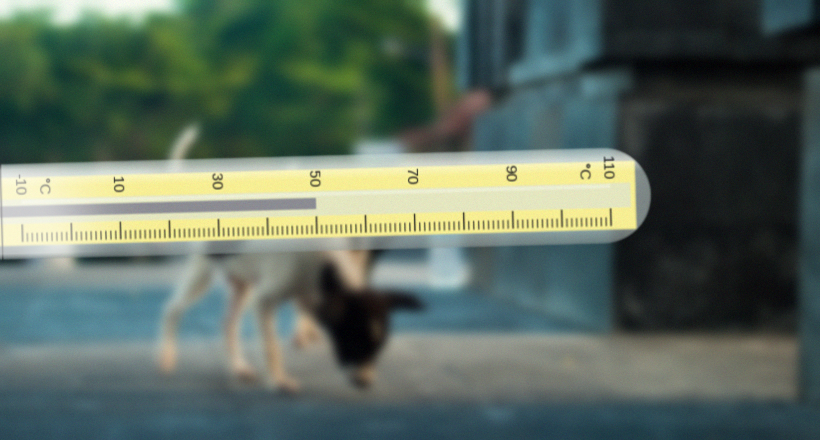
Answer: 50 °C
